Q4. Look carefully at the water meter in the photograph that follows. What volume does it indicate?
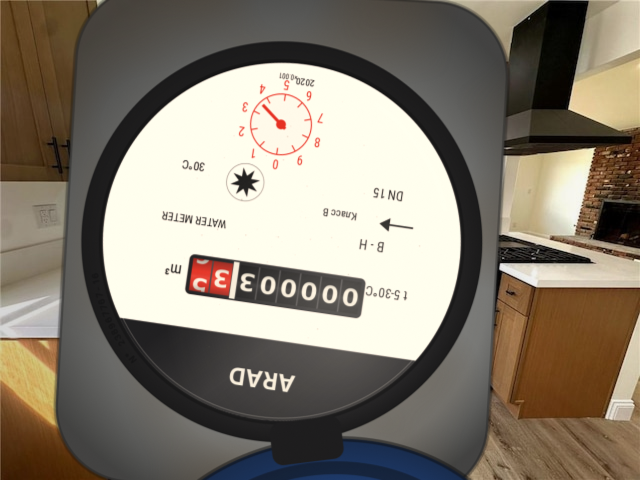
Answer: 3.353 m³
